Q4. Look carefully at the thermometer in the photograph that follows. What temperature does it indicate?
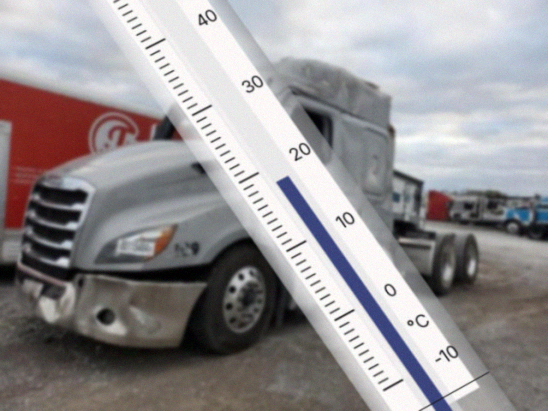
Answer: 18 °C
